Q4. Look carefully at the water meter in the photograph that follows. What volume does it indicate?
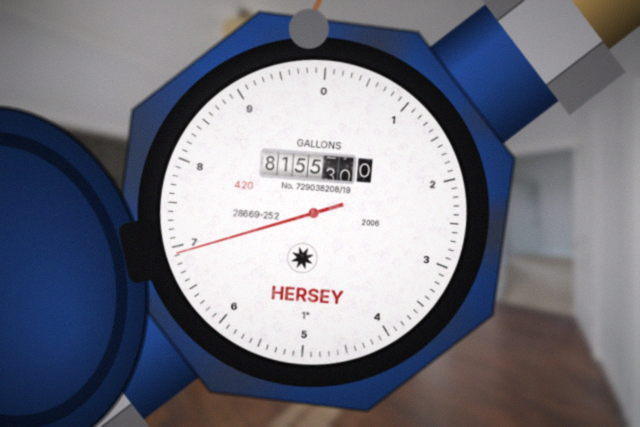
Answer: 8155296.9 gal
